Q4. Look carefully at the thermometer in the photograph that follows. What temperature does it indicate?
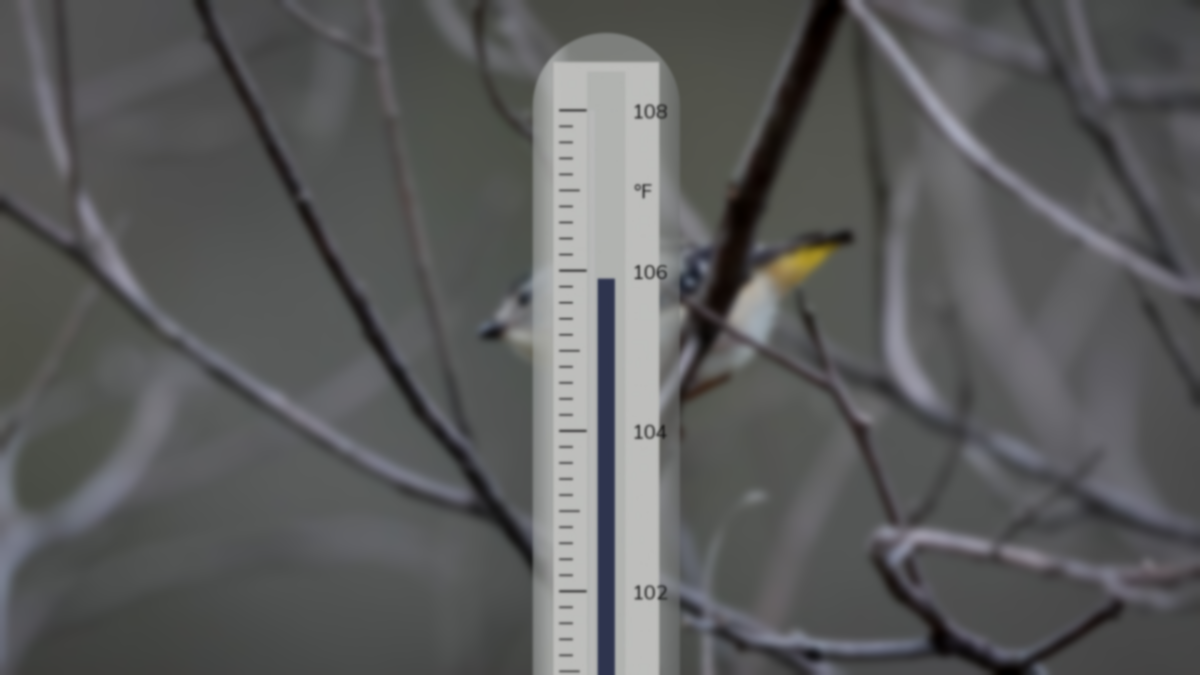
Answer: 105.9 °F
